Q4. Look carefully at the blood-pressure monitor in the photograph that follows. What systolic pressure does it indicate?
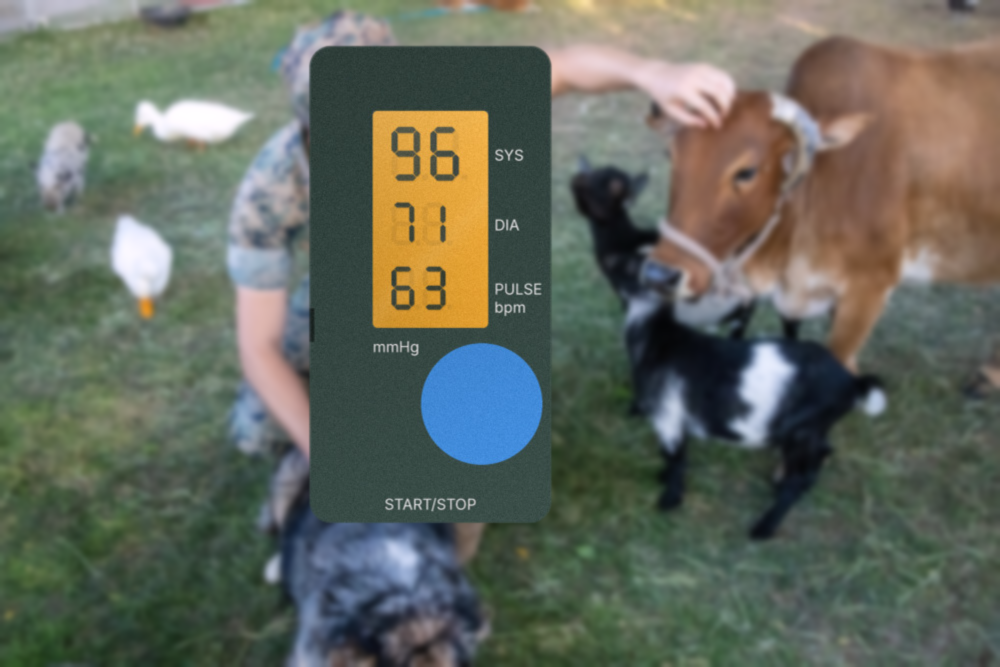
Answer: 96 mmHg
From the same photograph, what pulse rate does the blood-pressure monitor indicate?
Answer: 63 bpm
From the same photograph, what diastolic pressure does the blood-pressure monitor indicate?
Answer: 71 mmHg
